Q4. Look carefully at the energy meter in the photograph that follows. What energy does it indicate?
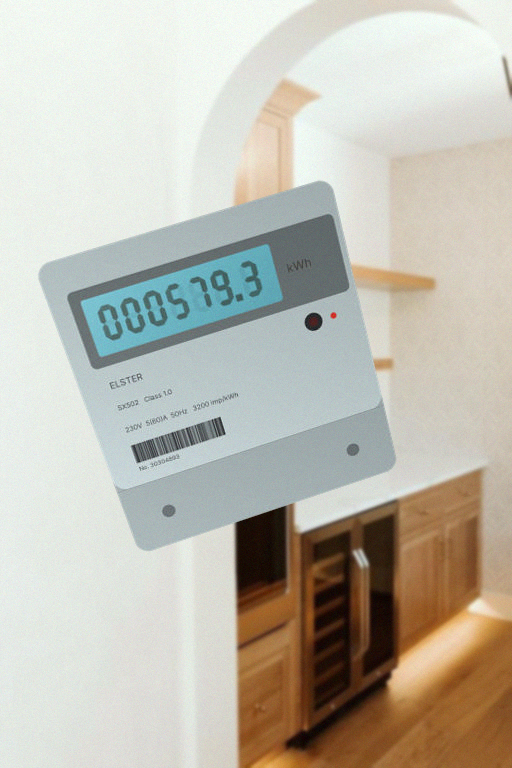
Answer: 579.3 kWh
